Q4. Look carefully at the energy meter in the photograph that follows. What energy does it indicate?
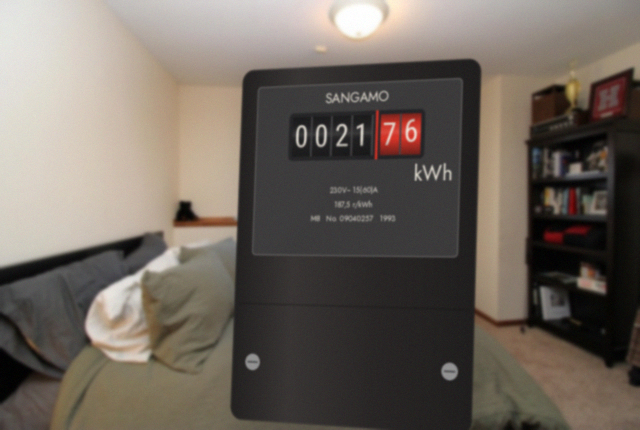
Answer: 21.76 kWh
